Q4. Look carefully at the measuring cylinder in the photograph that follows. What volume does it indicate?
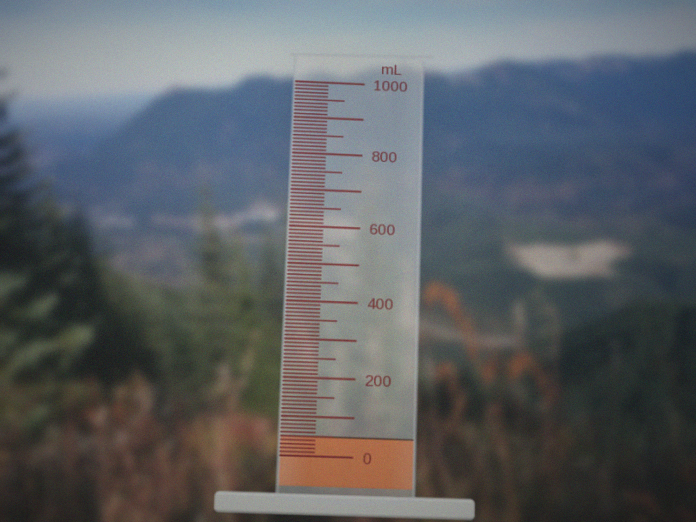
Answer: 50 mL
